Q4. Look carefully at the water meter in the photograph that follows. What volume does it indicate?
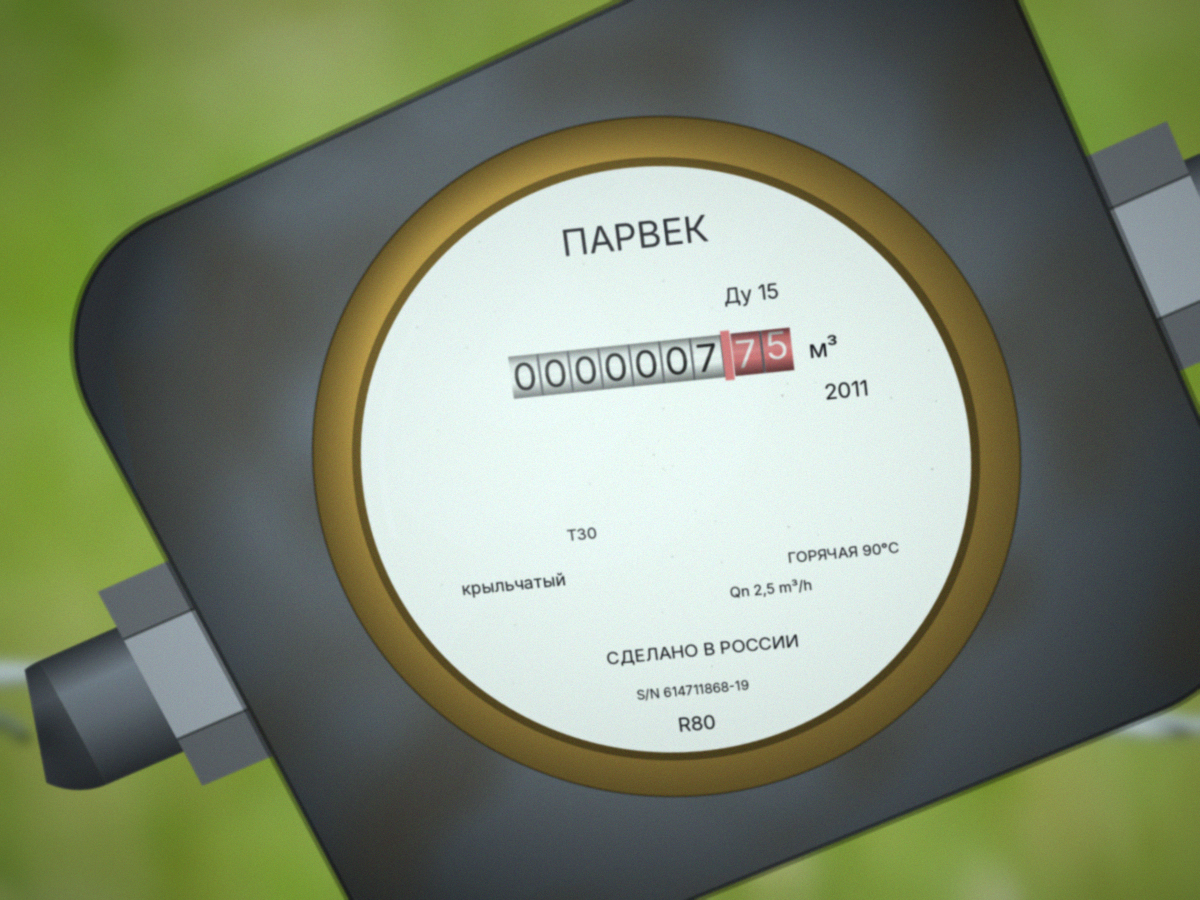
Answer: 7.75 m³
